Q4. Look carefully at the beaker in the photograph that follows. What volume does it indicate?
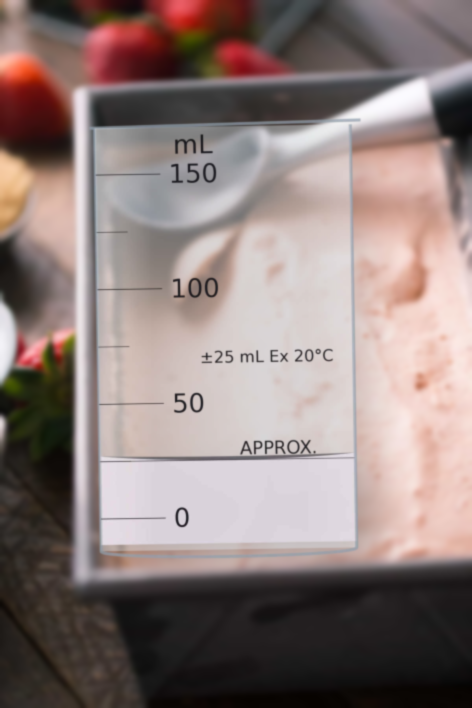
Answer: 25 mL
